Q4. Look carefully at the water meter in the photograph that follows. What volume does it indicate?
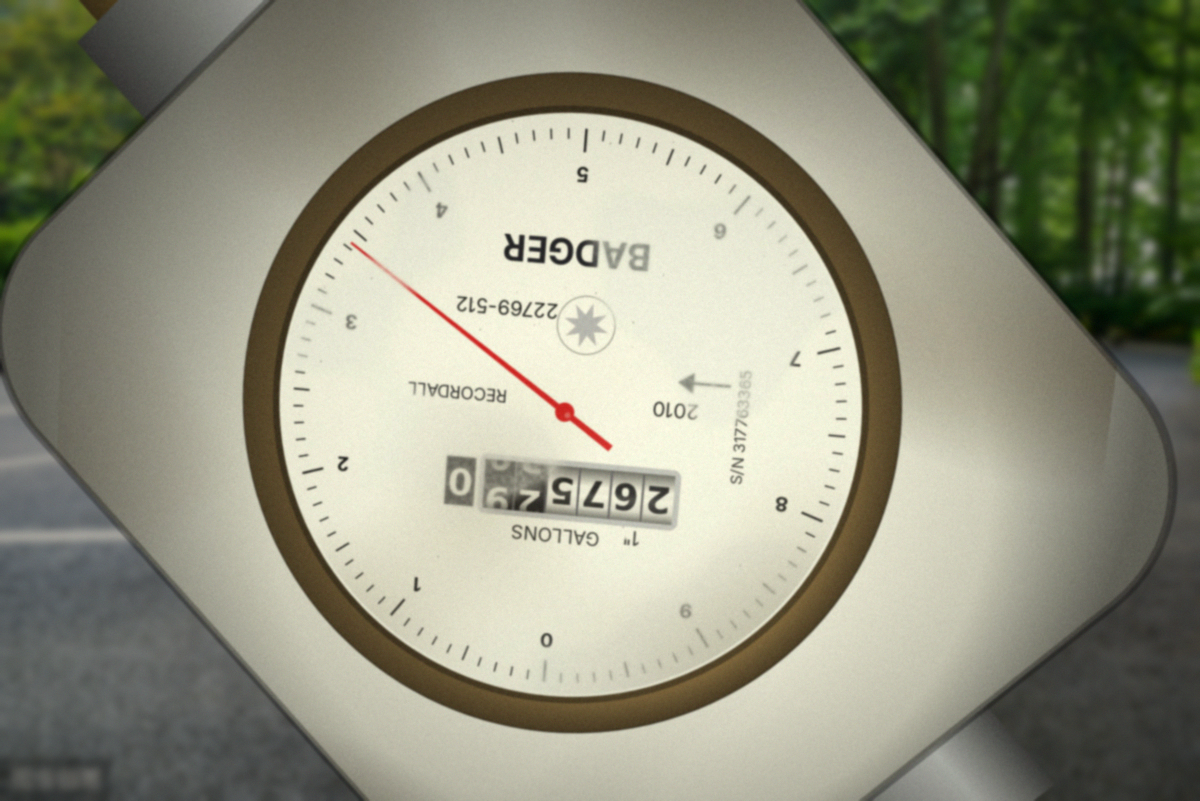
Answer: 2675293.4 gal
